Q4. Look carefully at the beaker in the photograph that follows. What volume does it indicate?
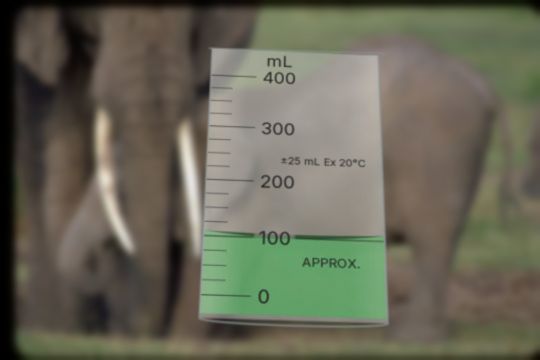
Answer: 100 mL
